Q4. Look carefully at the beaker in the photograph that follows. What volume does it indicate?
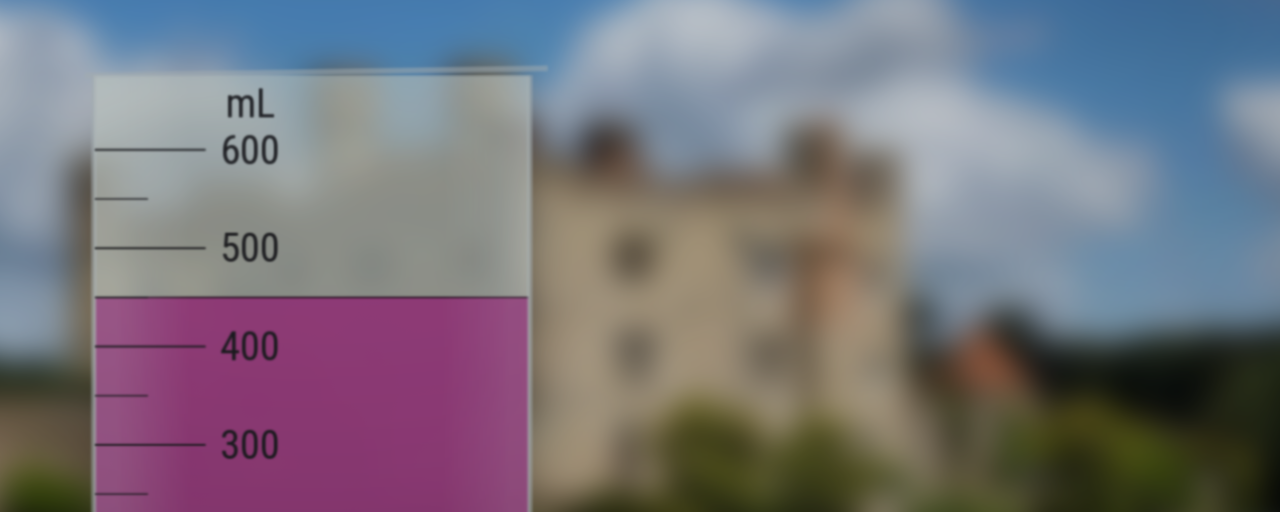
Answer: 450 mL
